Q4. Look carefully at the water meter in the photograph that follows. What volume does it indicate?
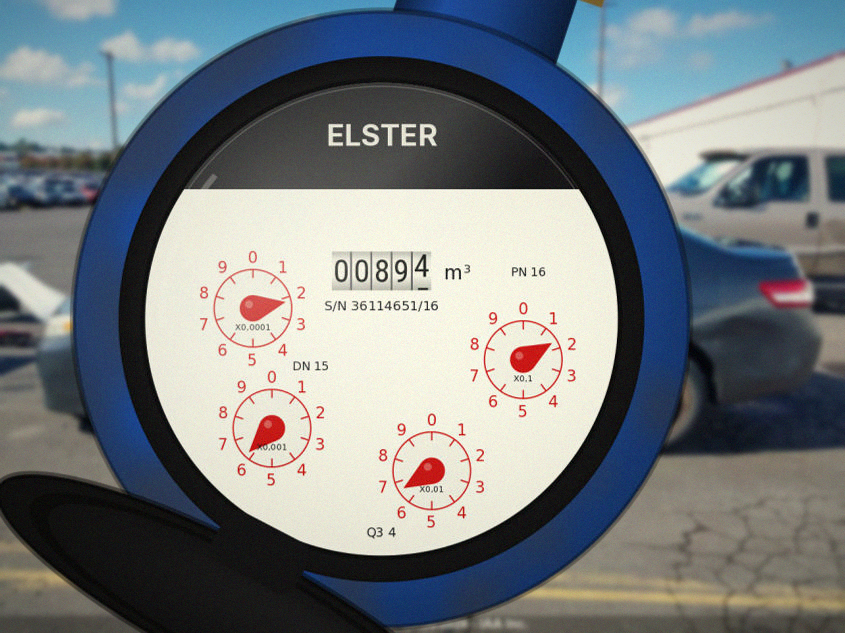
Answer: 894.1662 m³
